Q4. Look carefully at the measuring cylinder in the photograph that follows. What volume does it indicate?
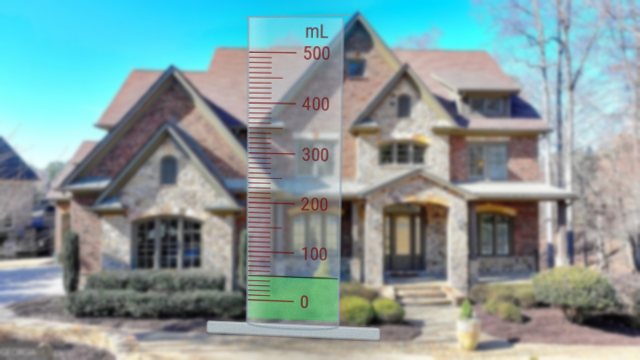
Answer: 50 mL
